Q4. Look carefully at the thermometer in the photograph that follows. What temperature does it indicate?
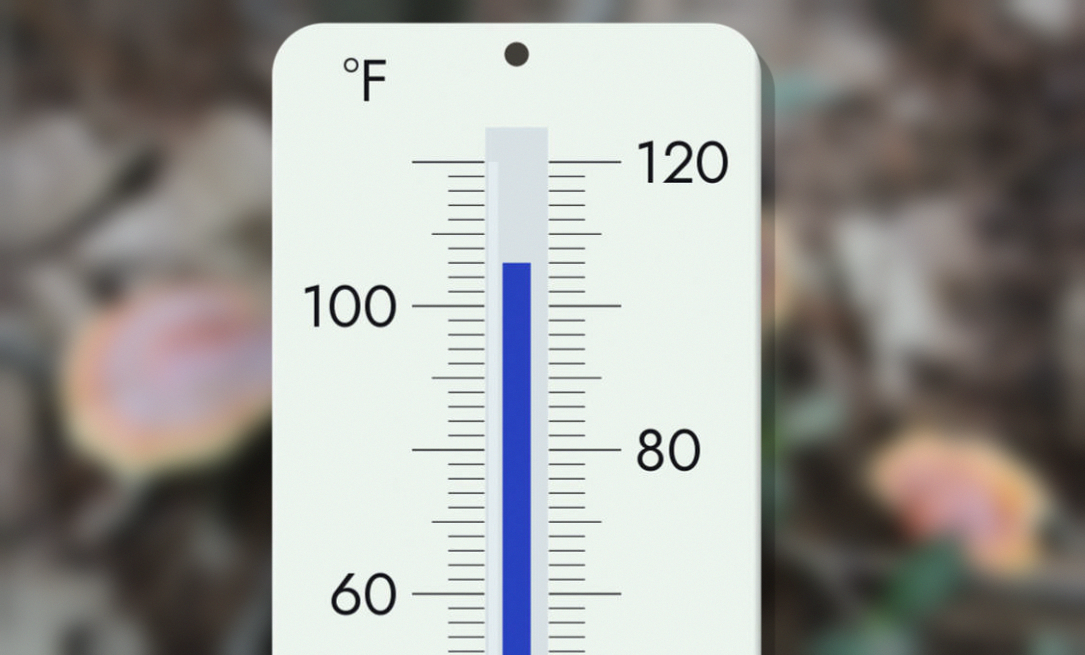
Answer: 106 °F
